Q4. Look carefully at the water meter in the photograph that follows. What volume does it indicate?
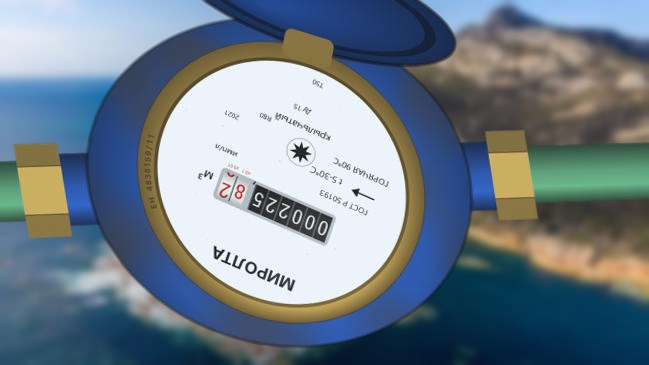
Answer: 225.82 m³
